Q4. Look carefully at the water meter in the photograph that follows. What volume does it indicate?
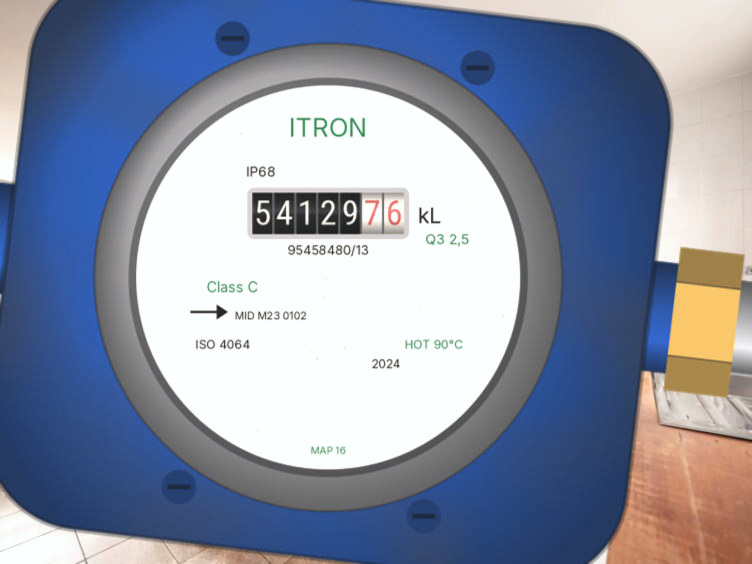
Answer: 54129.76 kL
